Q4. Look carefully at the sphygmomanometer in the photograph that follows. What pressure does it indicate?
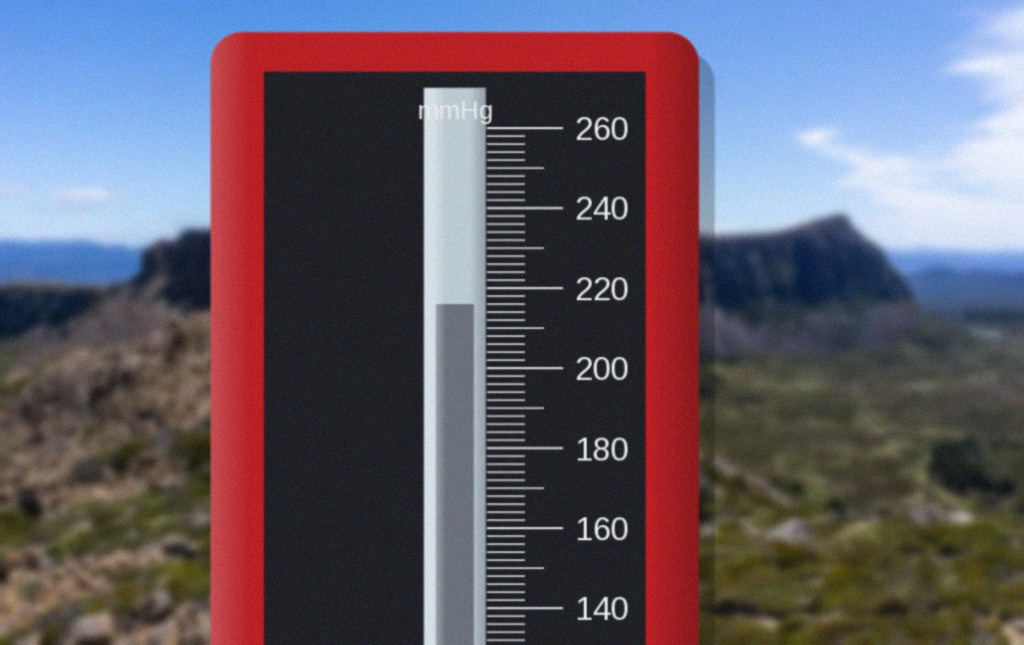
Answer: 216 mmHg
